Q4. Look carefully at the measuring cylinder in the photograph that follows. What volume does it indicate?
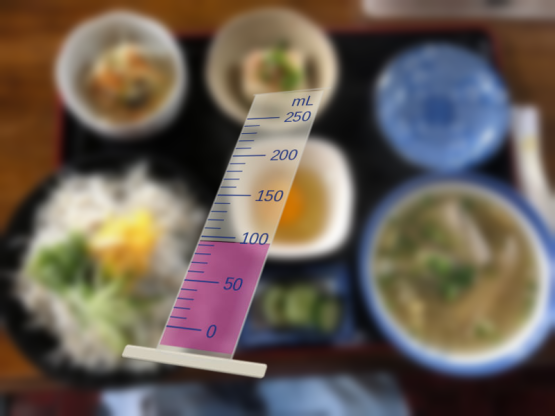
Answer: 95 mL
